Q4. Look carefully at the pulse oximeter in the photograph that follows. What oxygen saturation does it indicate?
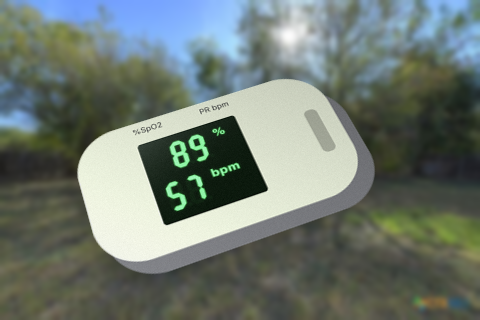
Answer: 89 %
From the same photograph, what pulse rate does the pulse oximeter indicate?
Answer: 57 bpm
